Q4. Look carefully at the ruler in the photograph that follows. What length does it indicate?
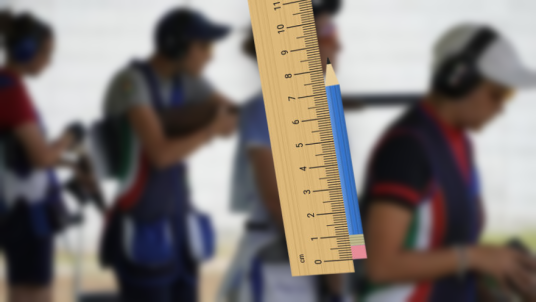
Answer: 8.5 cm
